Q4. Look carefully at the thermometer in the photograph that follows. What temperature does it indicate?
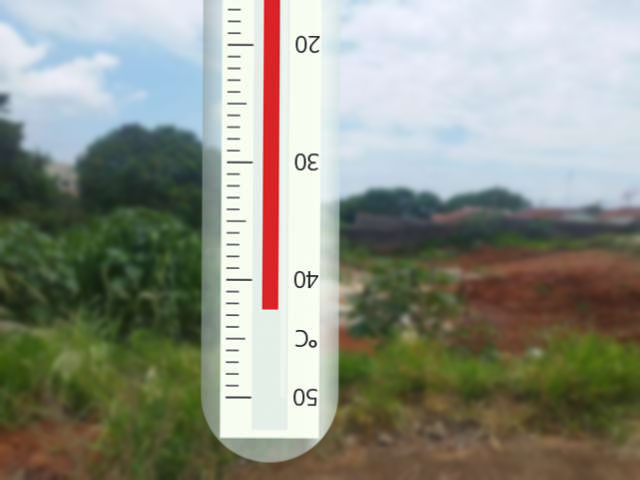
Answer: 42.5 °C
